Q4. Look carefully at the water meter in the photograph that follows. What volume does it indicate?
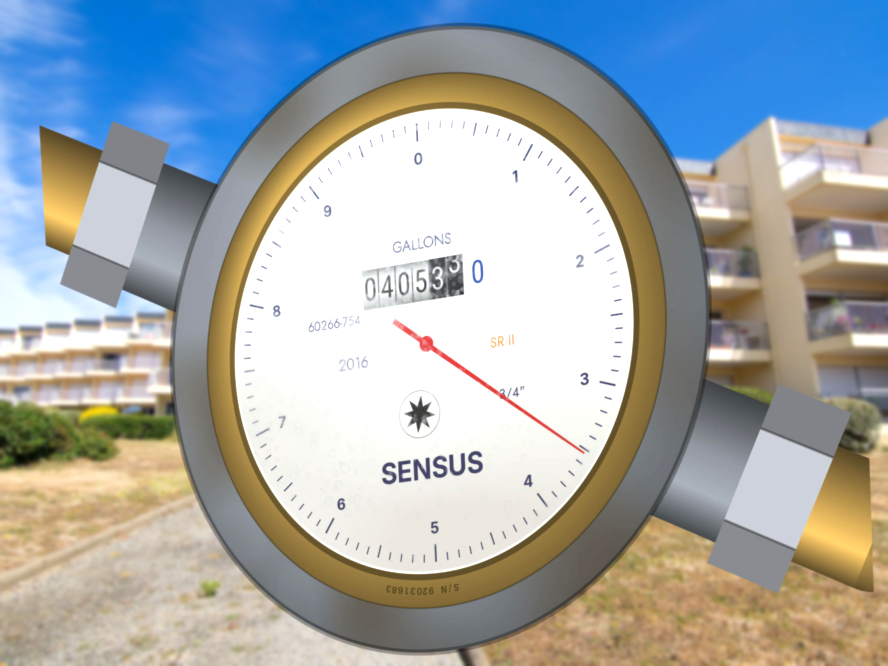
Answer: 405333.5 gal
